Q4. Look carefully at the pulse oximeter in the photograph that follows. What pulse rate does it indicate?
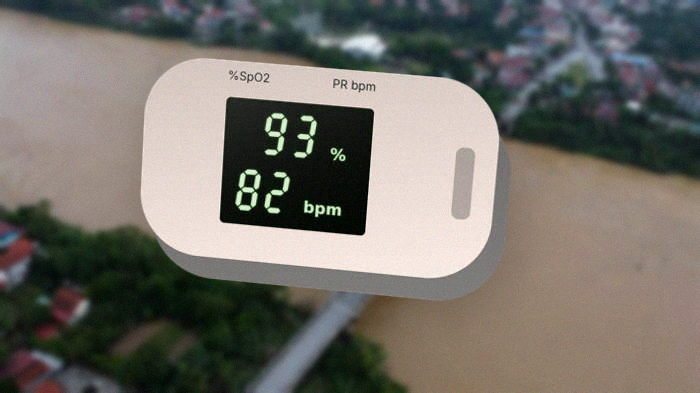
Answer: 82 bpm
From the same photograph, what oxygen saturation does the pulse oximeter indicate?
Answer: 93 %
